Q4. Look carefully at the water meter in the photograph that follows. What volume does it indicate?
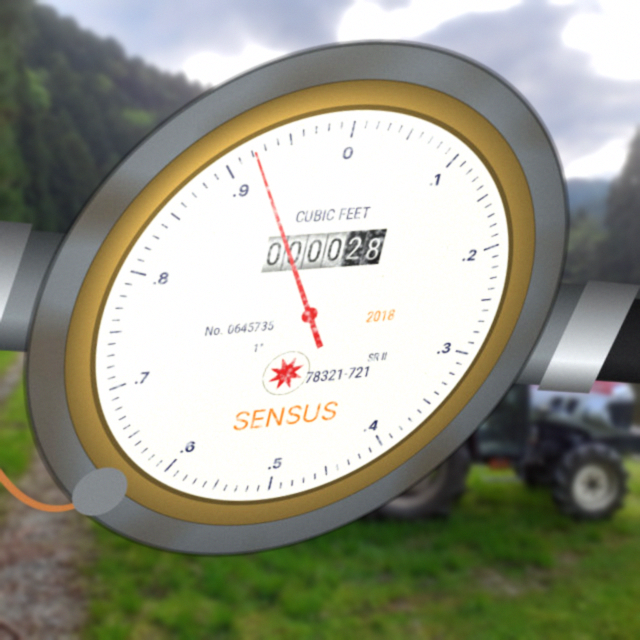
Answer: 27.92 ft³
